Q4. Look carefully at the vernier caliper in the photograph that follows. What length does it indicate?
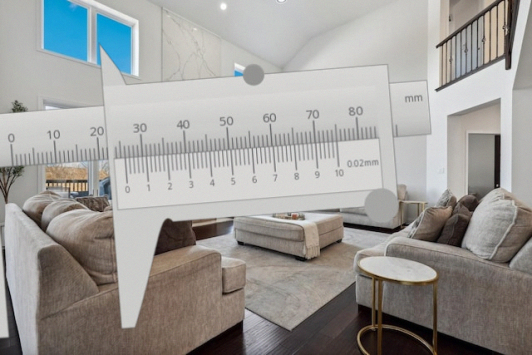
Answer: 26.0 mm
